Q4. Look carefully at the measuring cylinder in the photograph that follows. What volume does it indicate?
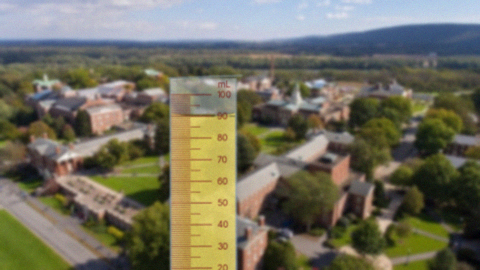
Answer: 90 mL
